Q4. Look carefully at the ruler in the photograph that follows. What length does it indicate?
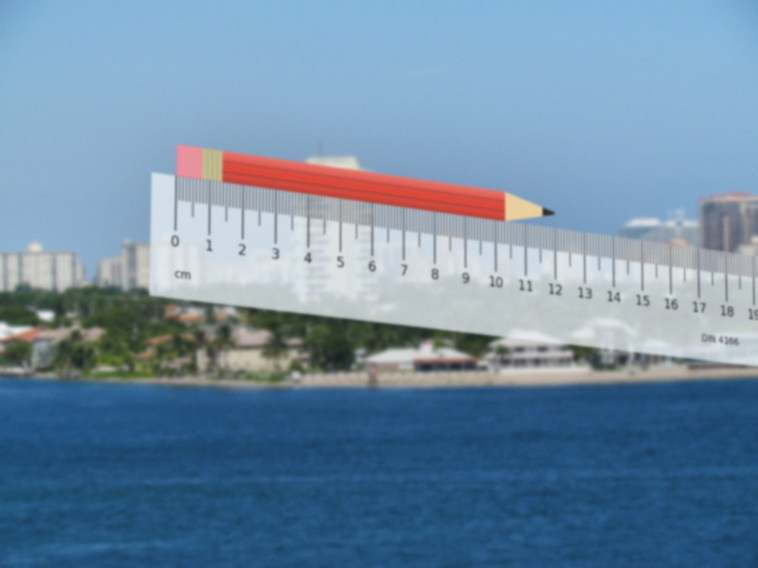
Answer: 12 cm
